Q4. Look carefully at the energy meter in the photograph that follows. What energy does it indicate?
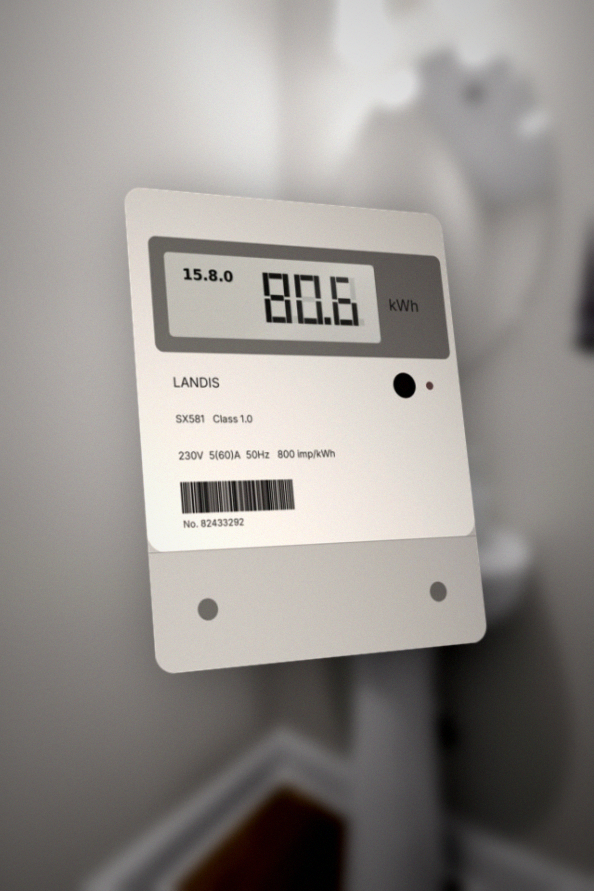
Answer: 80.6 kWh
